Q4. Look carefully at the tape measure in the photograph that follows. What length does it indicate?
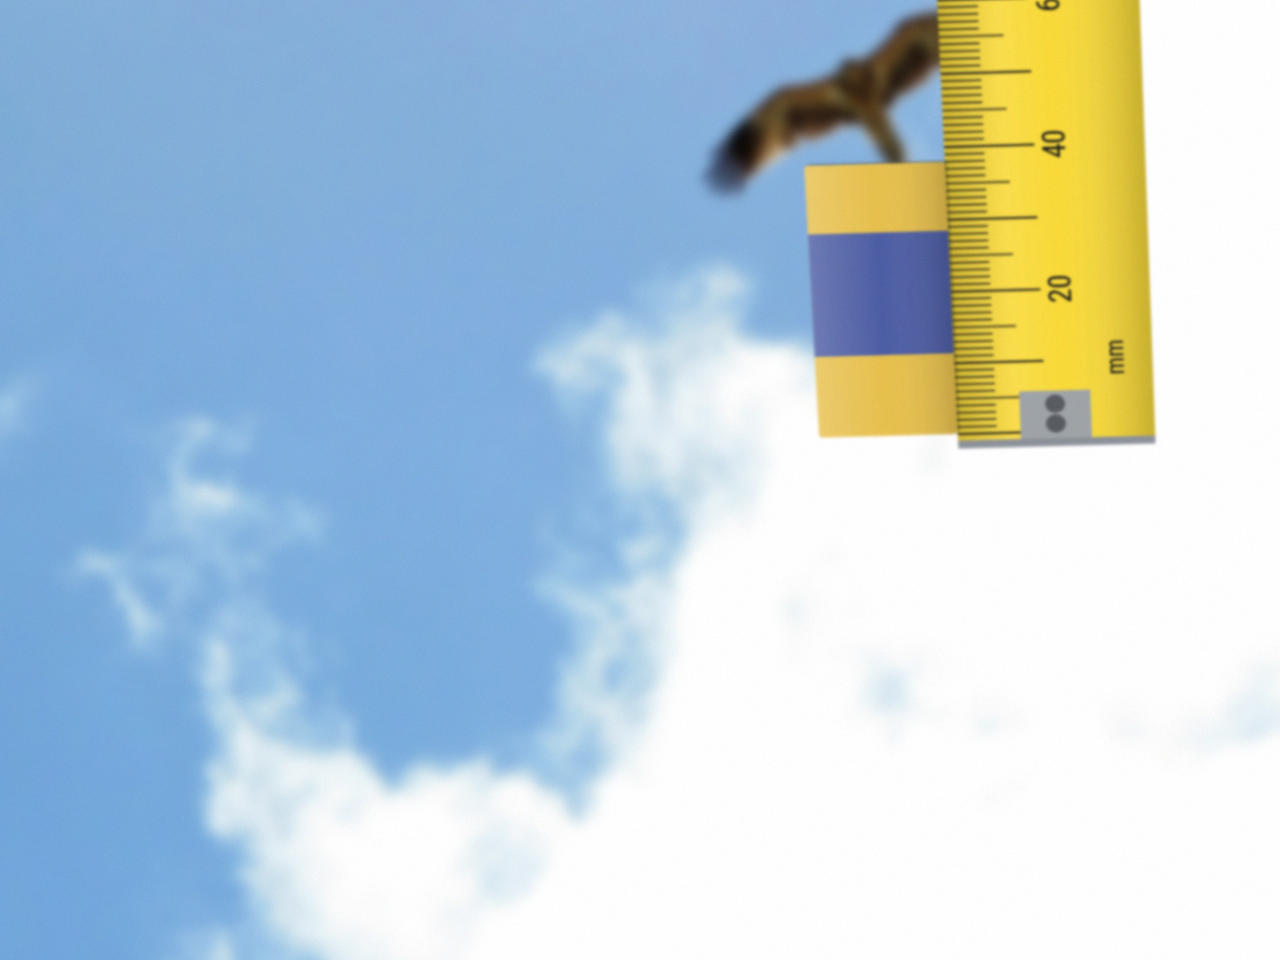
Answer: 38 mm
